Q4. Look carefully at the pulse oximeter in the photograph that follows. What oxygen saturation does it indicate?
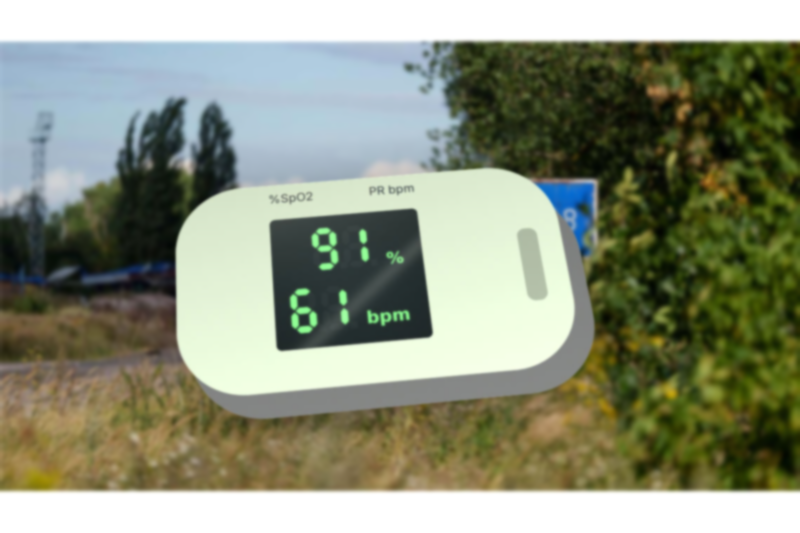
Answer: 91 %
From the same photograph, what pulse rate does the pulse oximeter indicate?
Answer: 61 bpm
